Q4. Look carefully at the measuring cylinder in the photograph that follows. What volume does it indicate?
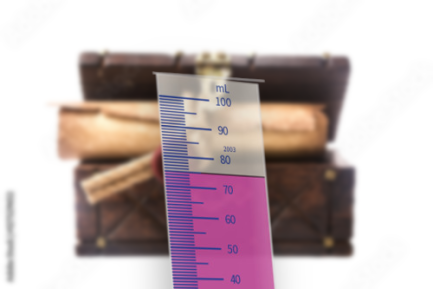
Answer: 75 mL
